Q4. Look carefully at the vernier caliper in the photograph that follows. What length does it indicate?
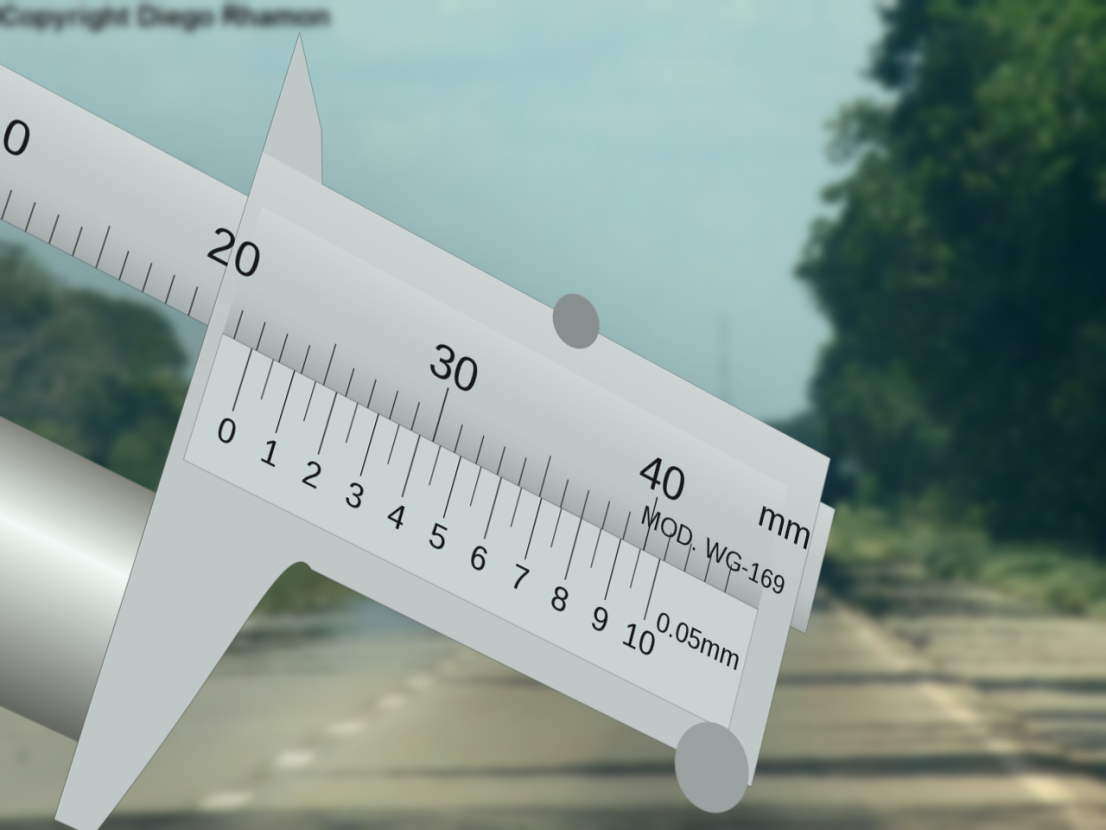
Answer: 21.80 mm
